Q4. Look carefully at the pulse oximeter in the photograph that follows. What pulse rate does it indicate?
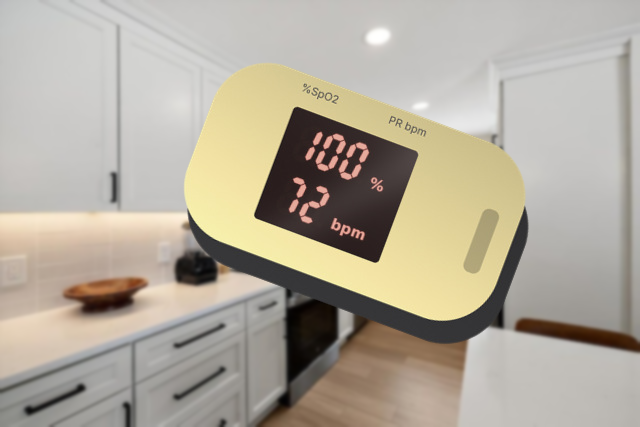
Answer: 72 bpm
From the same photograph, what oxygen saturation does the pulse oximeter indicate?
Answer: 100 %
